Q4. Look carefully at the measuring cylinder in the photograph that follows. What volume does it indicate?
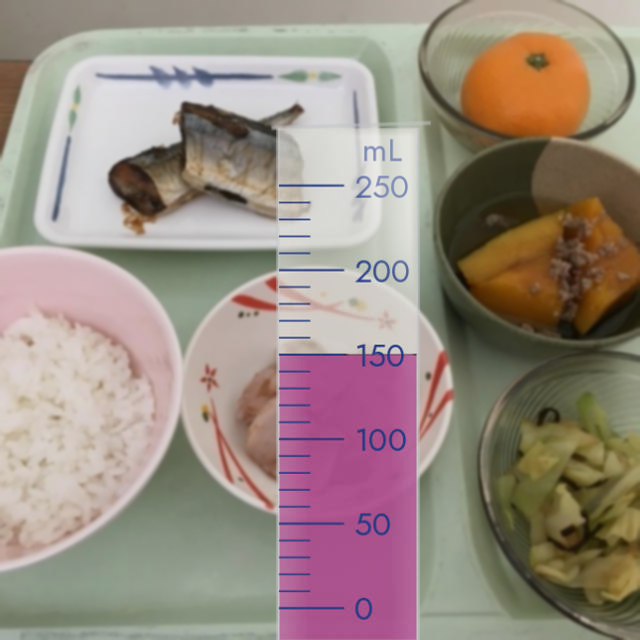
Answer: 150 mL
